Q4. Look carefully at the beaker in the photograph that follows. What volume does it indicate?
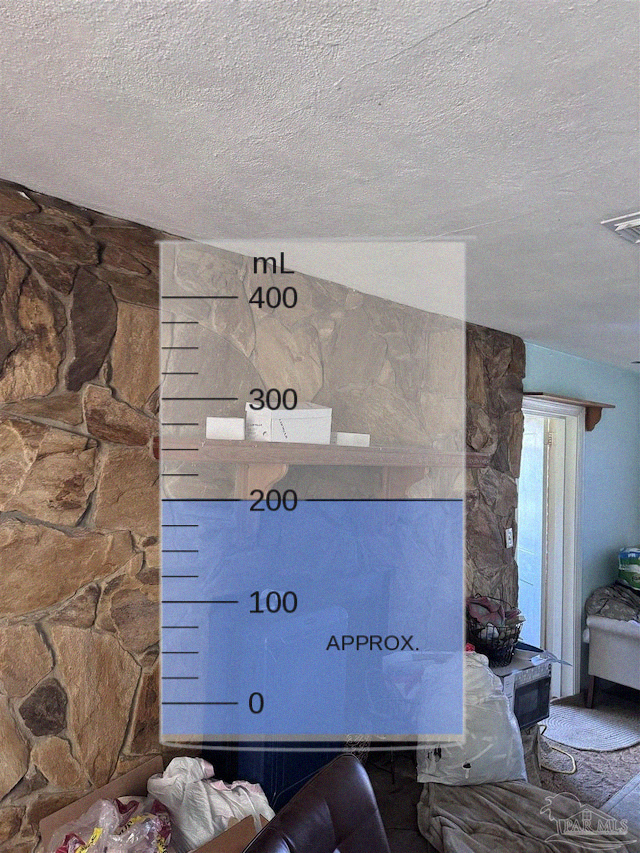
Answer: 200 mL
